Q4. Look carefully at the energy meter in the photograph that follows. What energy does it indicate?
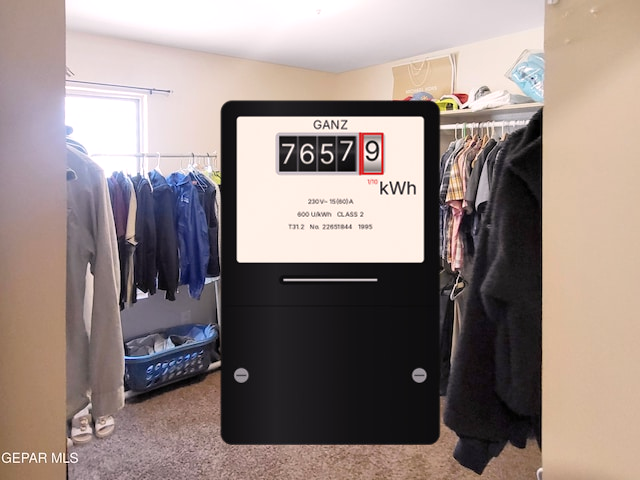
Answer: 7657.9 kWh
